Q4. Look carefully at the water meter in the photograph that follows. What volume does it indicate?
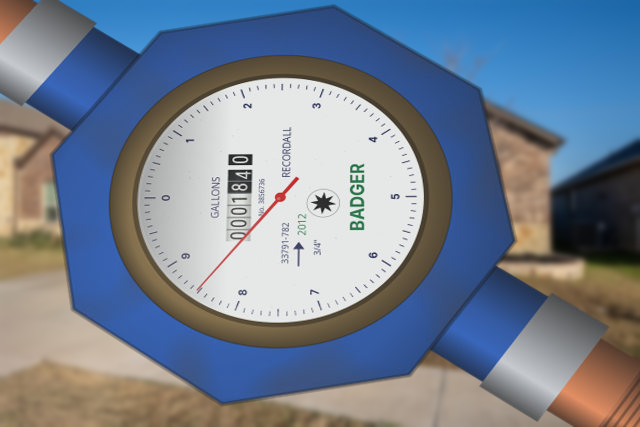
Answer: 1838.5 gal
